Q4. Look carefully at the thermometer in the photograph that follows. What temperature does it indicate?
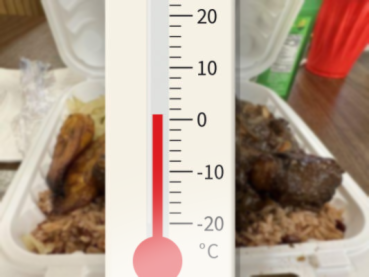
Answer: 1 °C
